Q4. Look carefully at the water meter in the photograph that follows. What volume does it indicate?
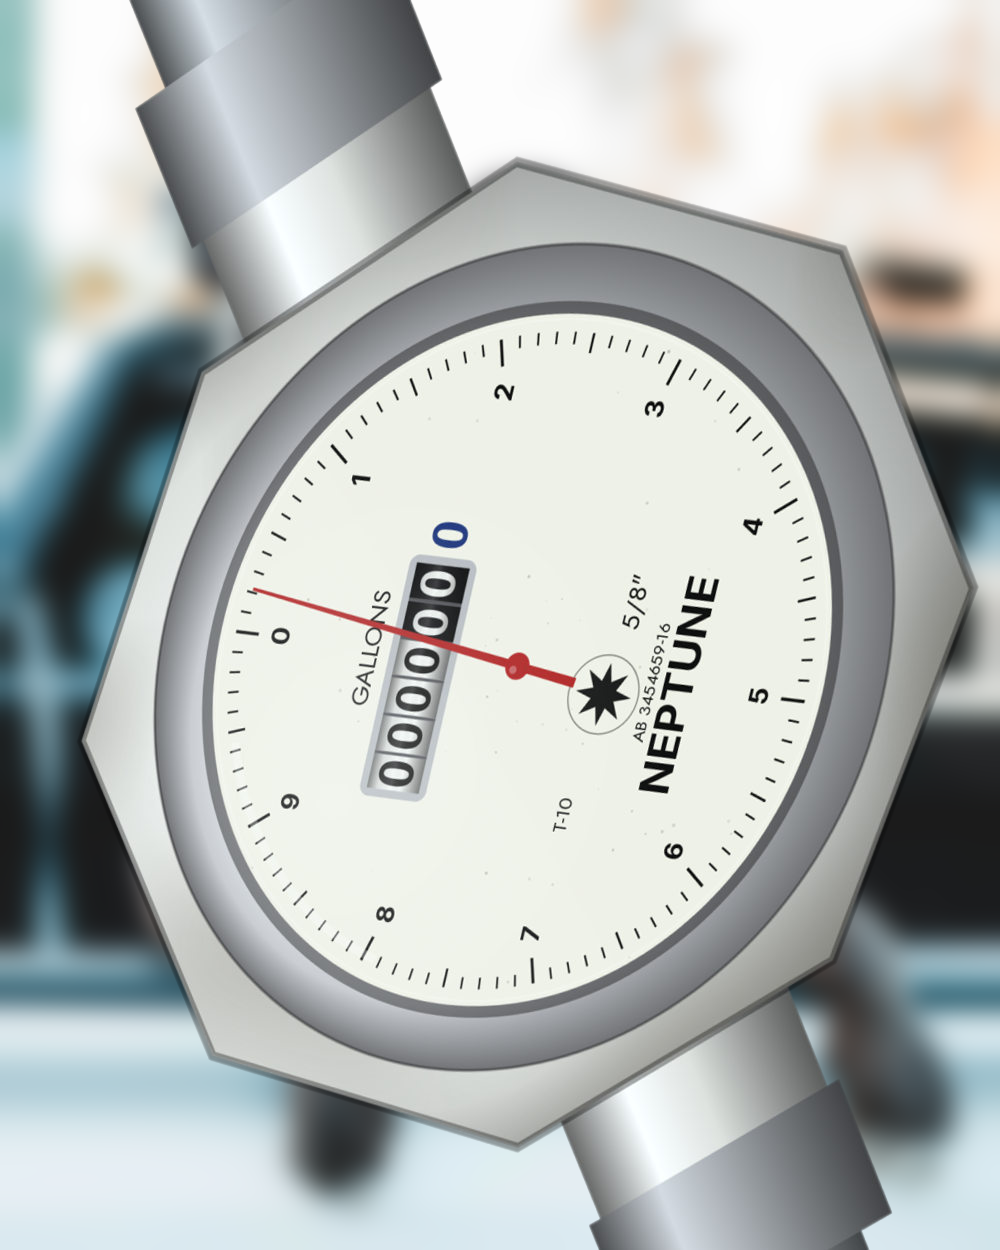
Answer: 0.2 gal
